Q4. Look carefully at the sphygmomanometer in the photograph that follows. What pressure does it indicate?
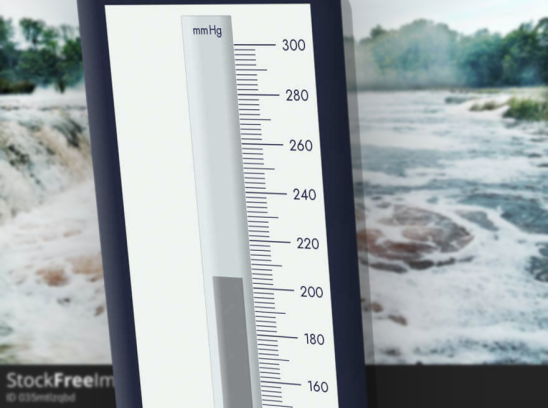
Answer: 204 mmHg
